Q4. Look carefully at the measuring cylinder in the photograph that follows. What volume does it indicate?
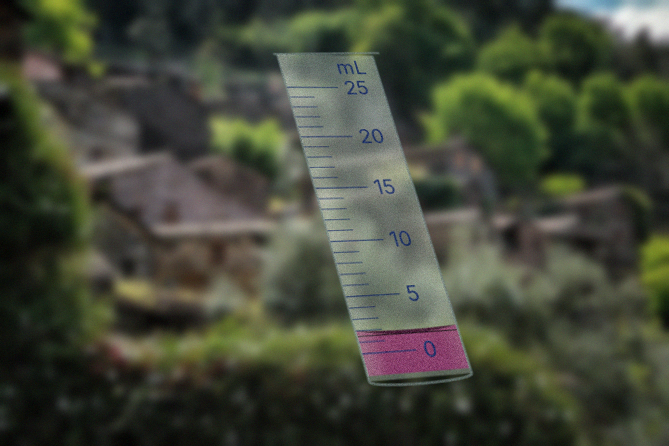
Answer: 1.5 mL
